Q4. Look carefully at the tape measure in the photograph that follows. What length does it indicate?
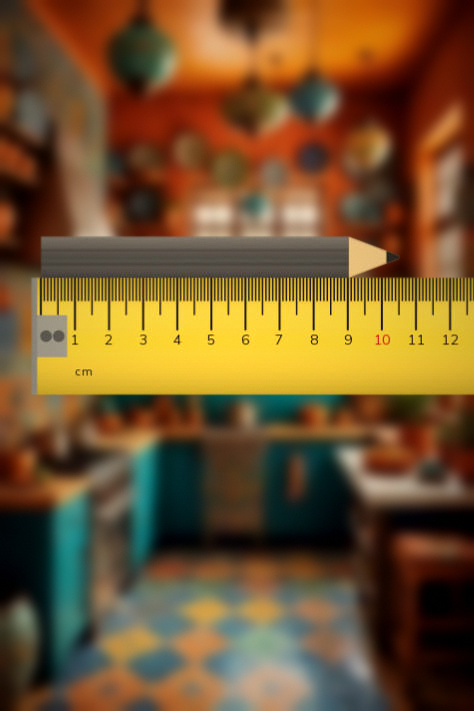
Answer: 10.5 cm
